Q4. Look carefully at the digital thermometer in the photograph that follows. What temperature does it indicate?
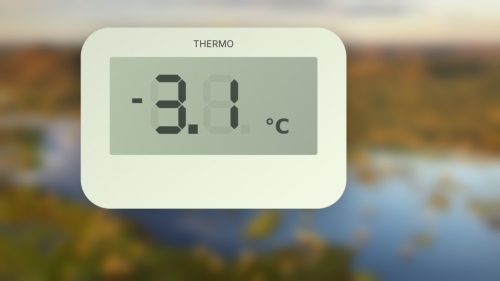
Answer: -3.1 °C
